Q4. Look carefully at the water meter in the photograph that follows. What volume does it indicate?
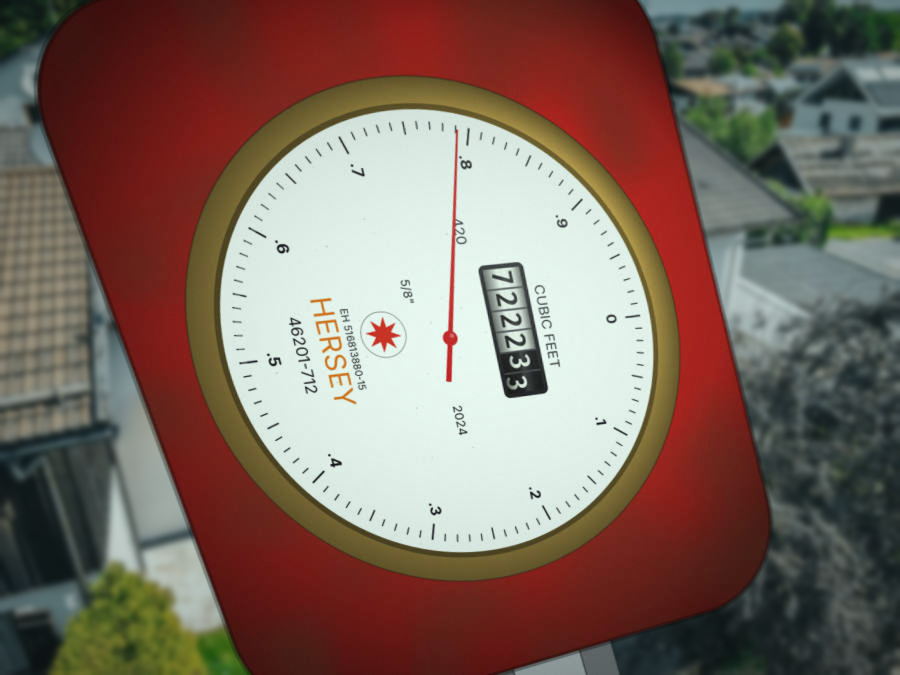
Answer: 722232.79 ft³
